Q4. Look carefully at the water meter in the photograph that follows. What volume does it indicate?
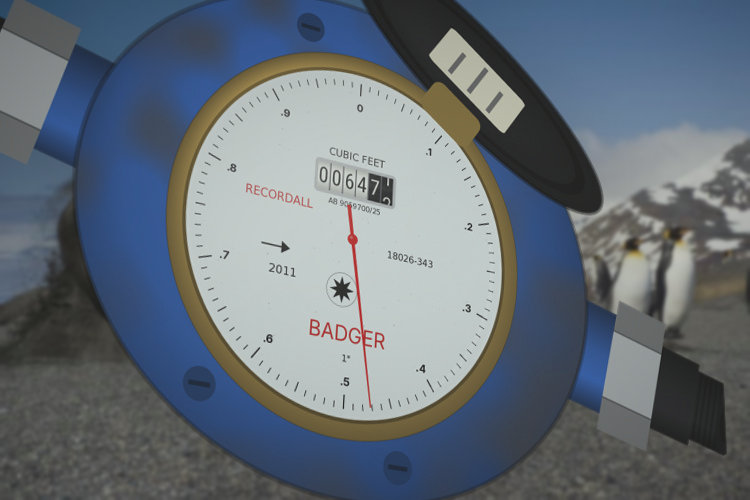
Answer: 6471.47 ft³
